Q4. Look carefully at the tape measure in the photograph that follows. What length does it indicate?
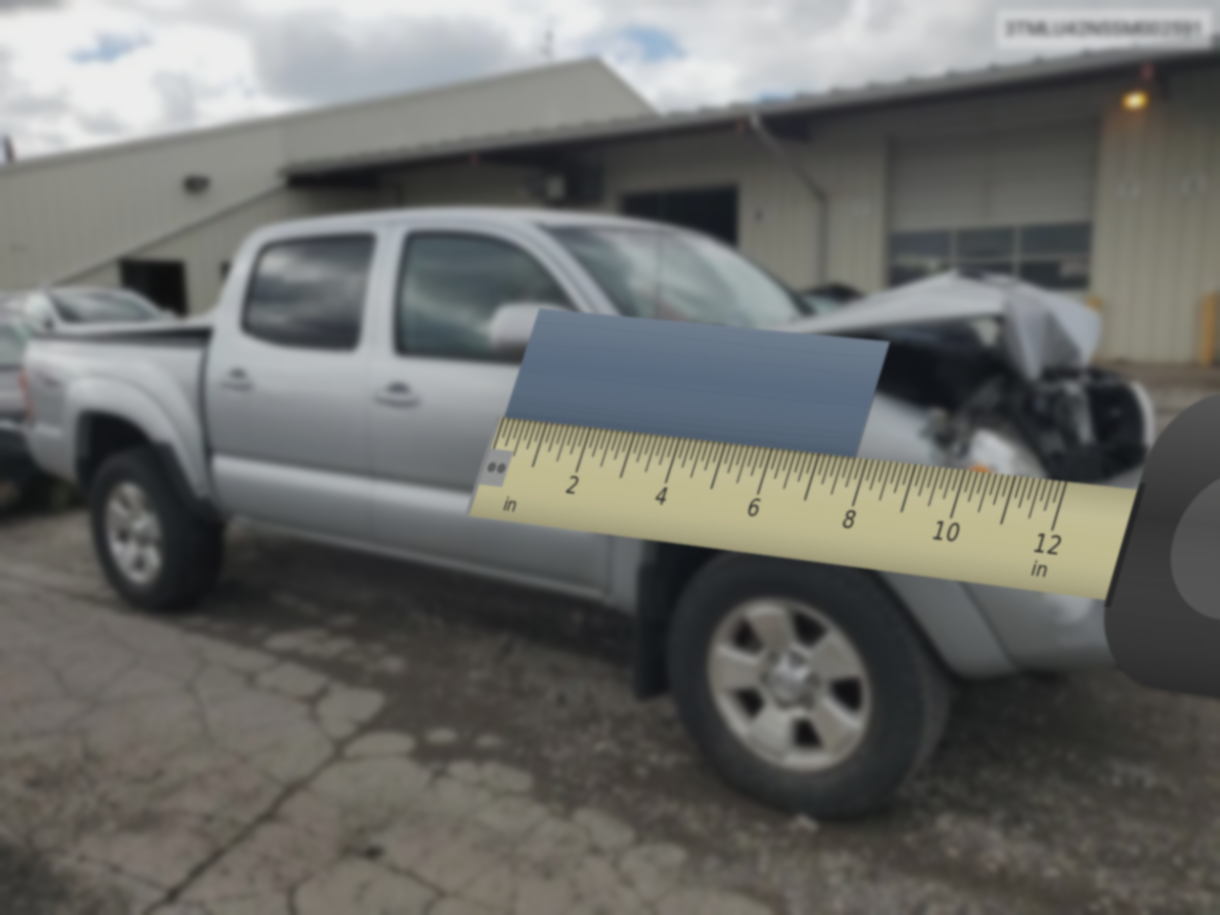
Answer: 7.75 in
